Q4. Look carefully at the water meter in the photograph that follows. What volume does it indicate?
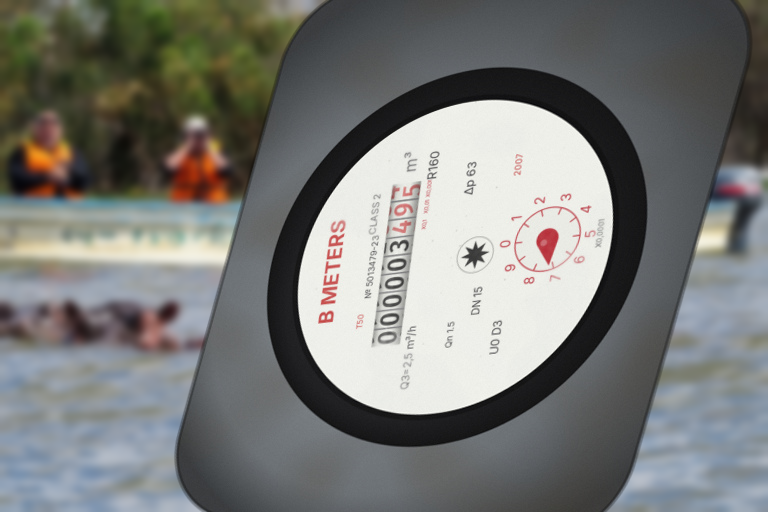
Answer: 3.4947 m³
